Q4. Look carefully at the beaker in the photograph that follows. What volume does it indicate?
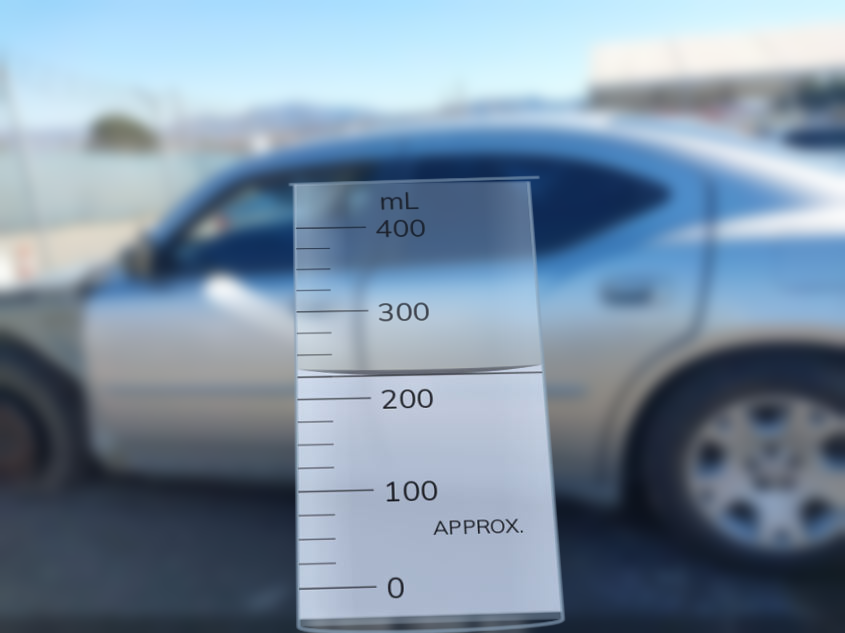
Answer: 225 mL
